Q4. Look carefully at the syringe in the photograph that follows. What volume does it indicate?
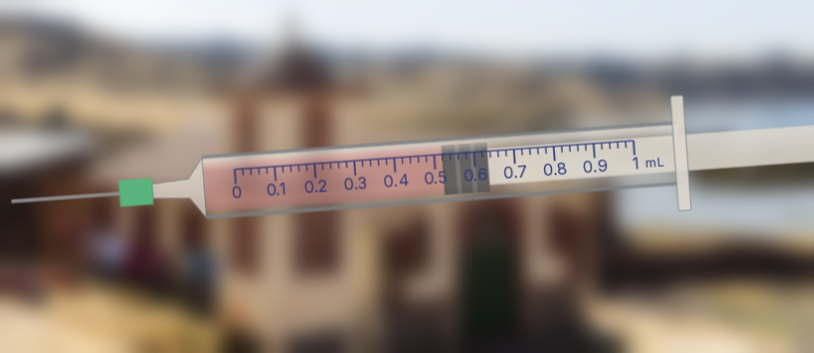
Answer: 0.52 mL
